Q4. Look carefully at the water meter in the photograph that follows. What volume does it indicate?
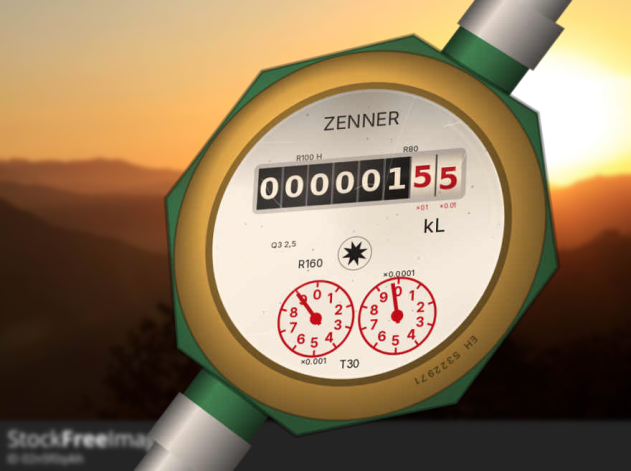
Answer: 1.5489 kL
